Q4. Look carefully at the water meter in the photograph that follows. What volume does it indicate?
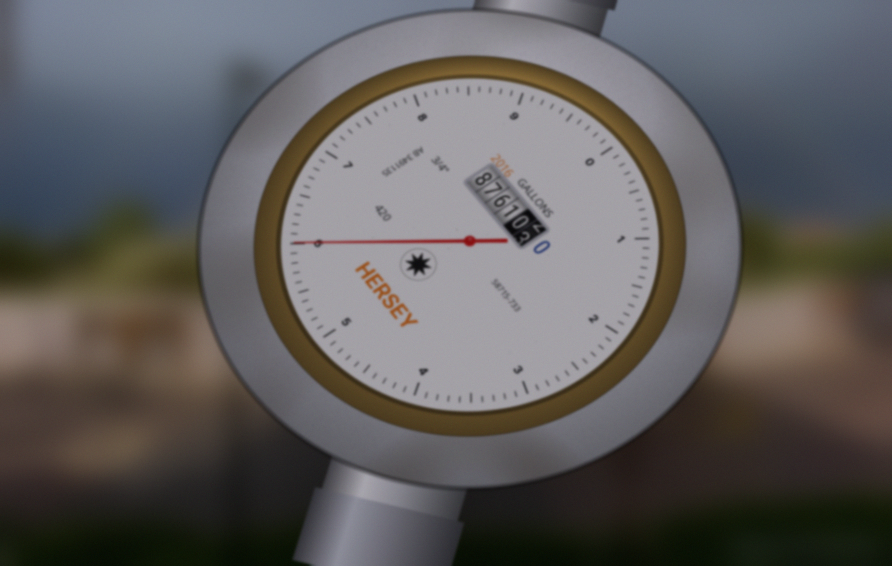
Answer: 8761026.0 gal
